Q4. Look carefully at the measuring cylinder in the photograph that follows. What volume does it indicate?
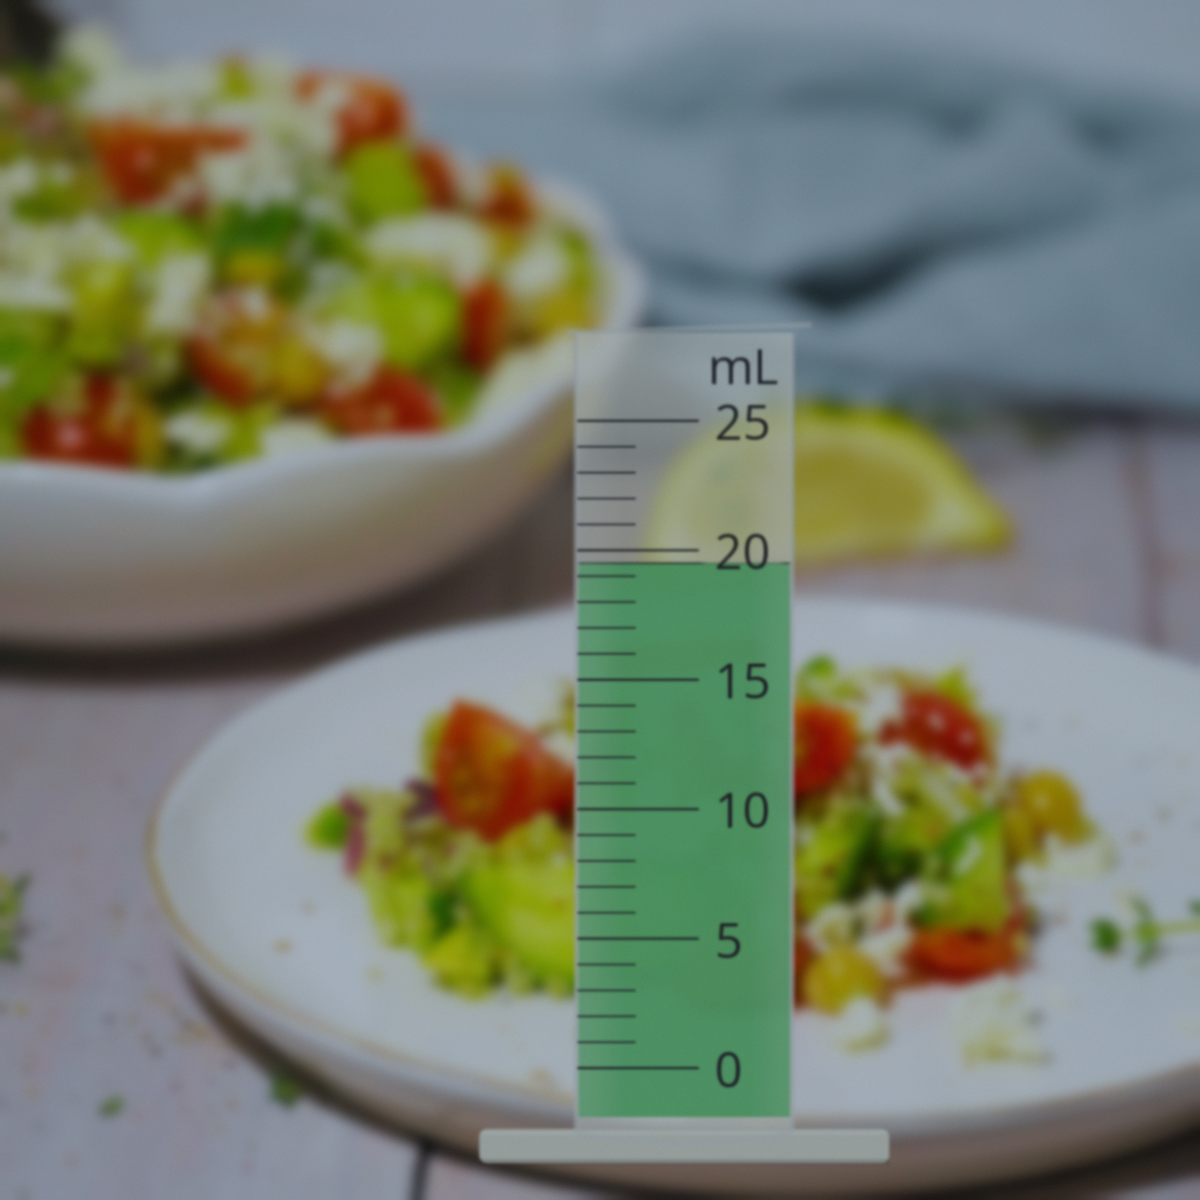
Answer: 19.5 mL
